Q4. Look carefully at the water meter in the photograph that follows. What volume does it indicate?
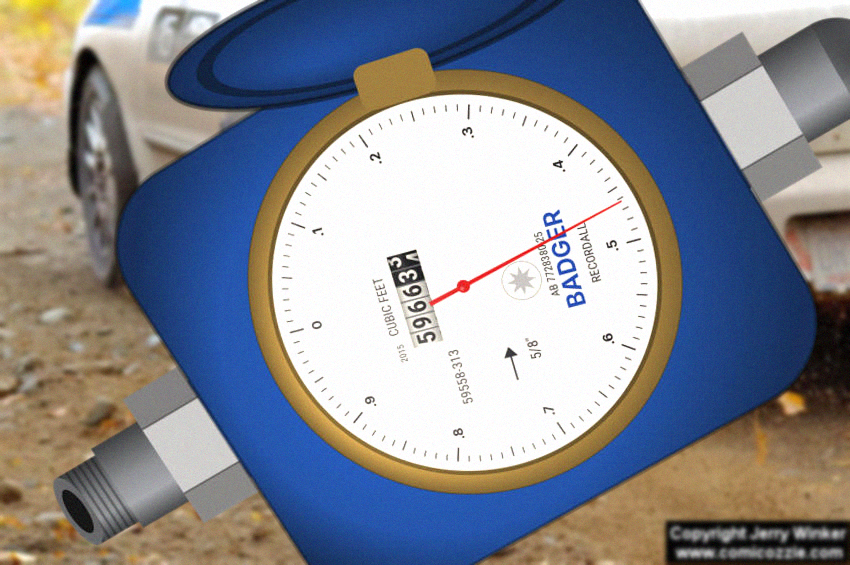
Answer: 596633.46 ft³
